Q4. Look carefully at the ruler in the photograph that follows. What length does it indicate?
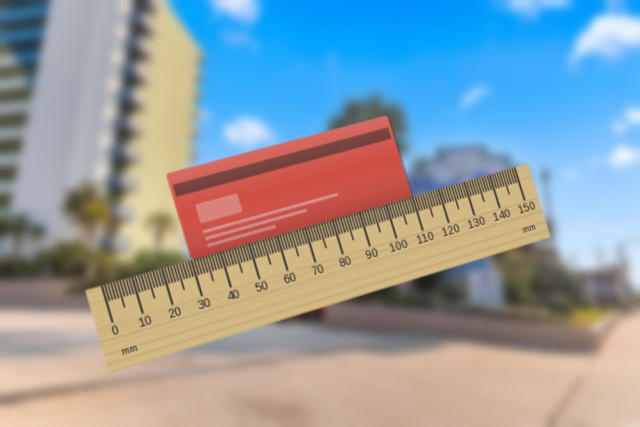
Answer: 80 mm
